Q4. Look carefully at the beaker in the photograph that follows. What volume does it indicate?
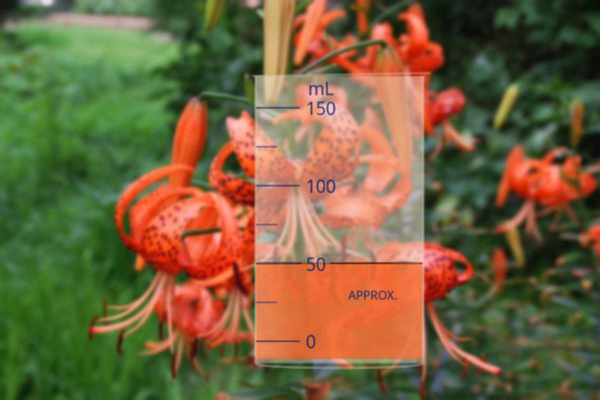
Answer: 50 mL
